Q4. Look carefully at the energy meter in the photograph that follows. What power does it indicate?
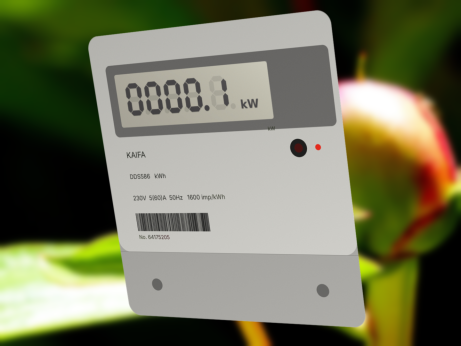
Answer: 0.1 kW
